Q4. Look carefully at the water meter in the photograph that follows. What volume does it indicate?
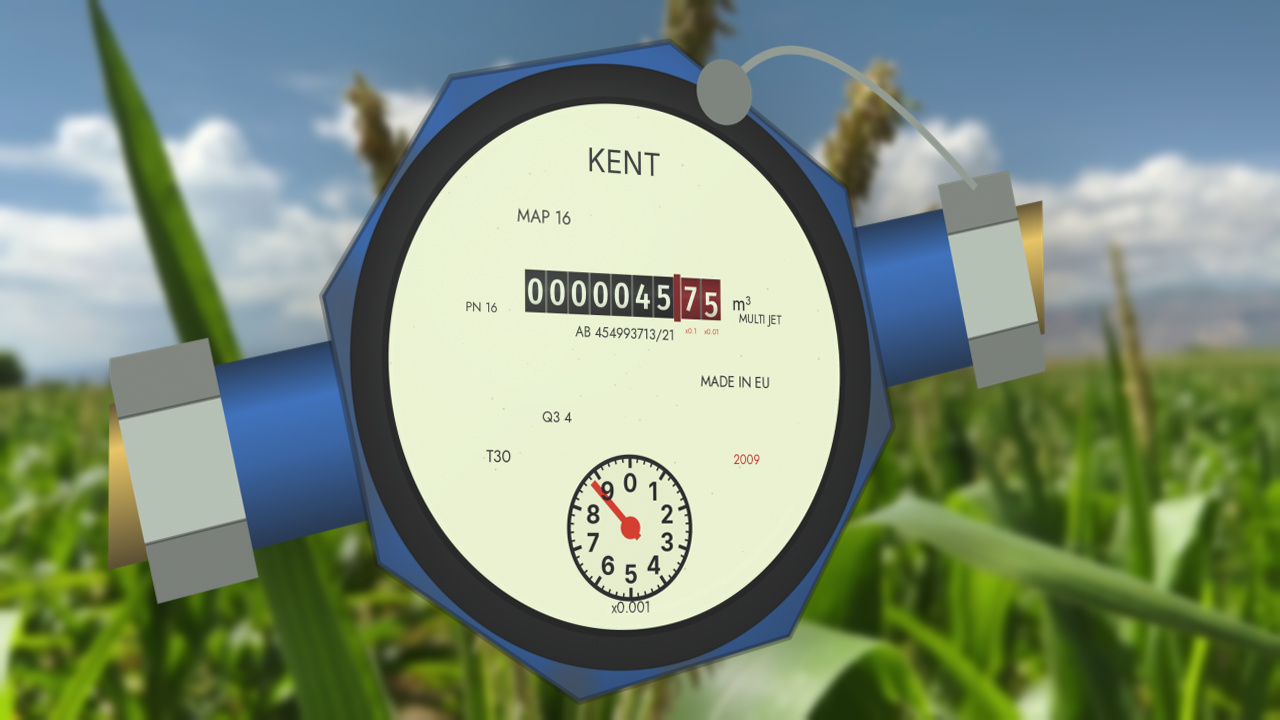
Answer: 45.748 m³
